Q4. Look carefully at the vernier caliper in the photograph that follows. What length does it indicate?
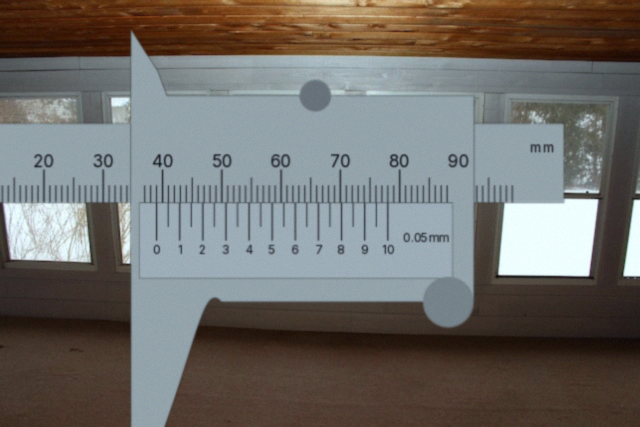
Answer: 39.0 mm
